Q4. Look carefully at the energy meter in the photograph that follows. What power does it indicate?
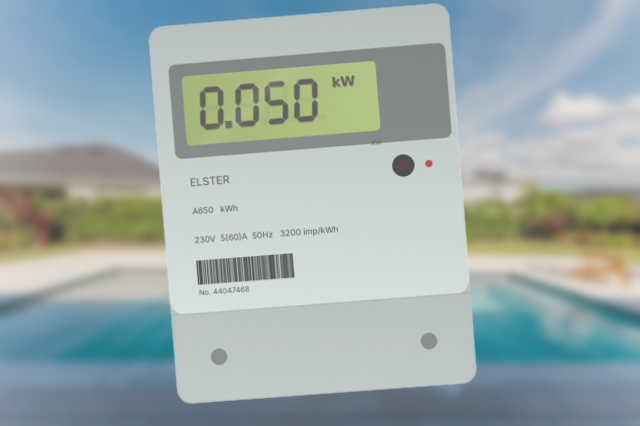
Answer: 0.050 kW
